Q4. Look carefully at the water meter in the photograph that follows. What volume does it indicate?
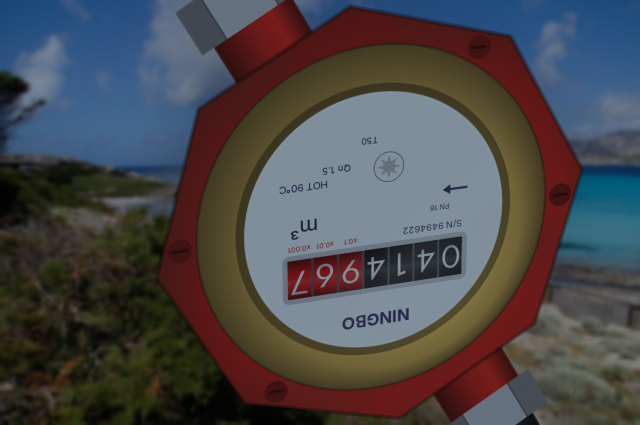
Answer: 414.967 m³
